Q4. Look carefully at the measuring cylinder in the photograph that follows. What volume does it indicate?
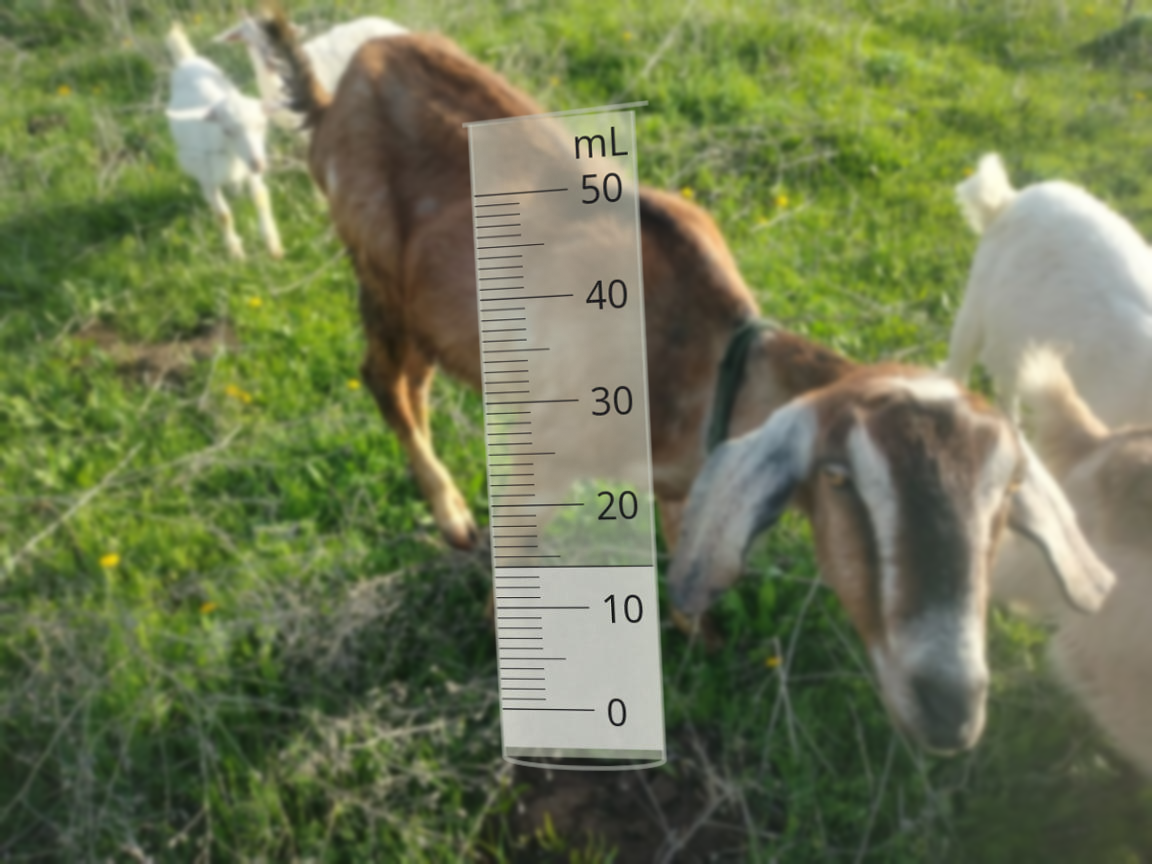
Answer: 14 mL
